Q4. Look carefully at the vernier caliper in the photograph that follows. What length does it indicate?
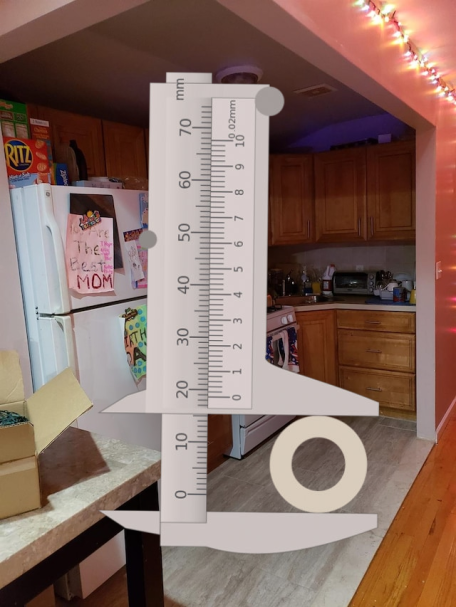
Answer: 18.6 mm
